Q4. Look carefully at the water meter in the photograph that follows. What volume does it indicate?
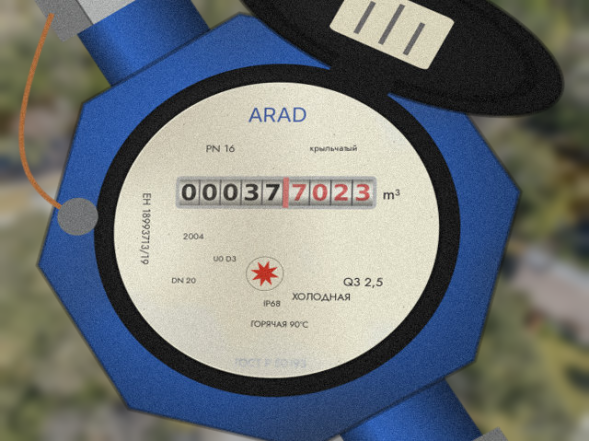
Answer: 37.7023 m³
